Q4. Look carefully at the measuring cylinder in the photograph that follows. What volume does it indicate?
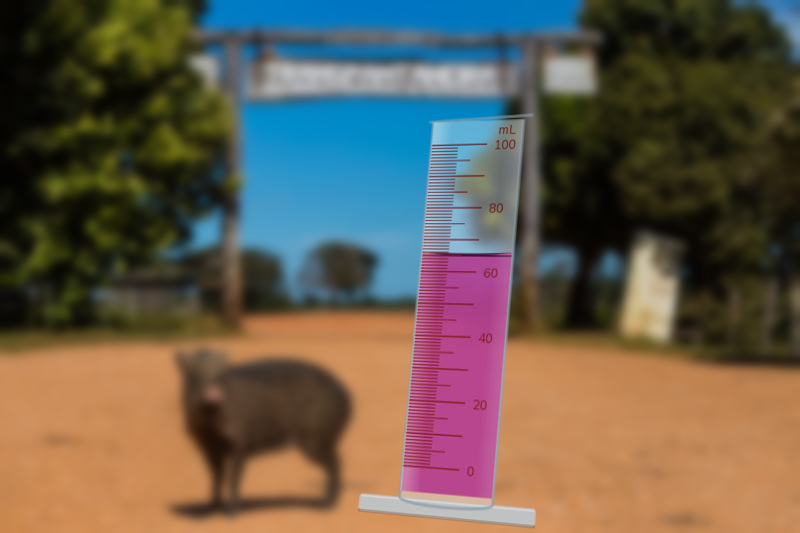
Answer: 65 mL
